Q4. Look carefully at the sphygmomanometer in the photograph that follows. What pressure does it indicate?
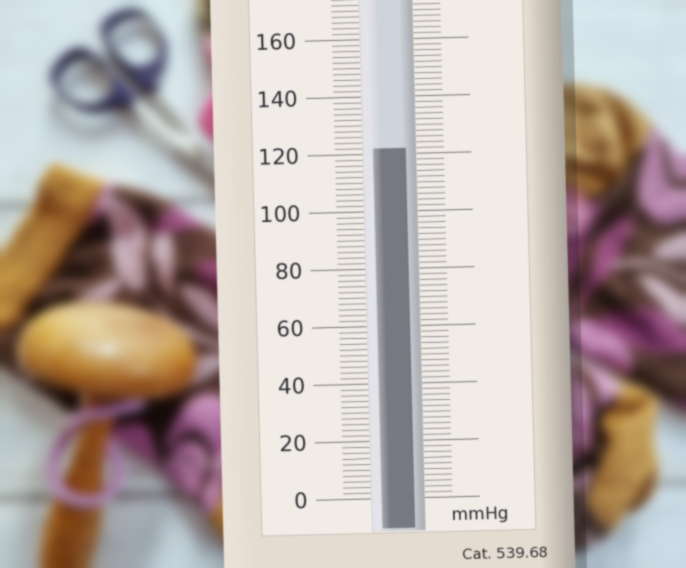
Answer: 122 mmHg
